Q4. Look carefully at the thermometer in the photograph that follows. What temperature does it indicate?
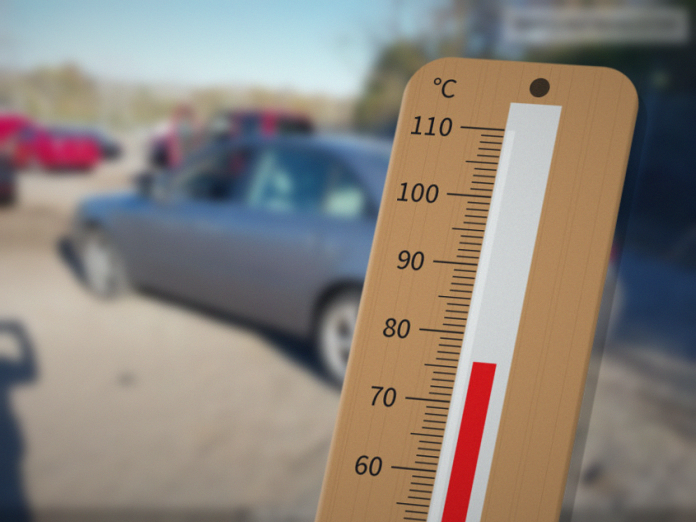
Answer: 76 °C
